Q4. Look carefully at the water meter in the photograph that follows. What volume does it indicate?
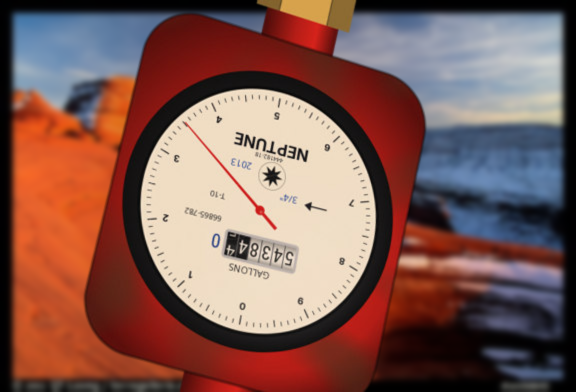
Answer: 5438443.5 gal
